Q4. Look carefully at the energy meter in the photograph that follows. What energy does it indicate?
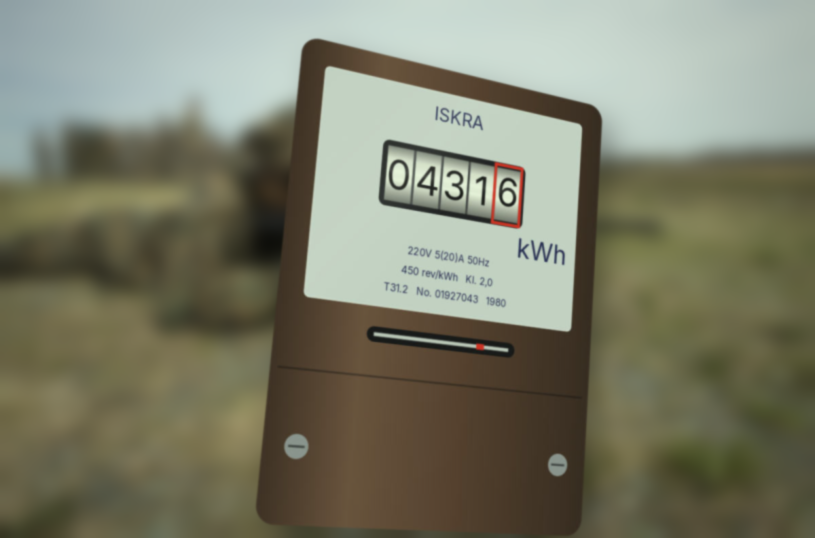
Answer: 431.6 kWh
